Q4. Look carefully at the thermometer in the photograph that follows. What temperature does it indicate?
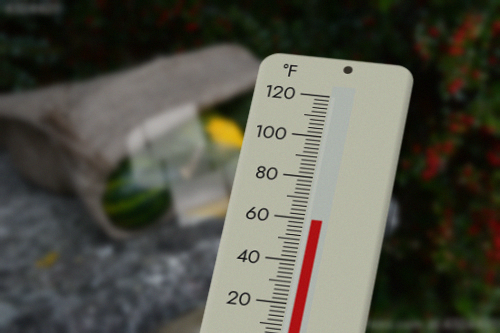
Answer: 60 °F
